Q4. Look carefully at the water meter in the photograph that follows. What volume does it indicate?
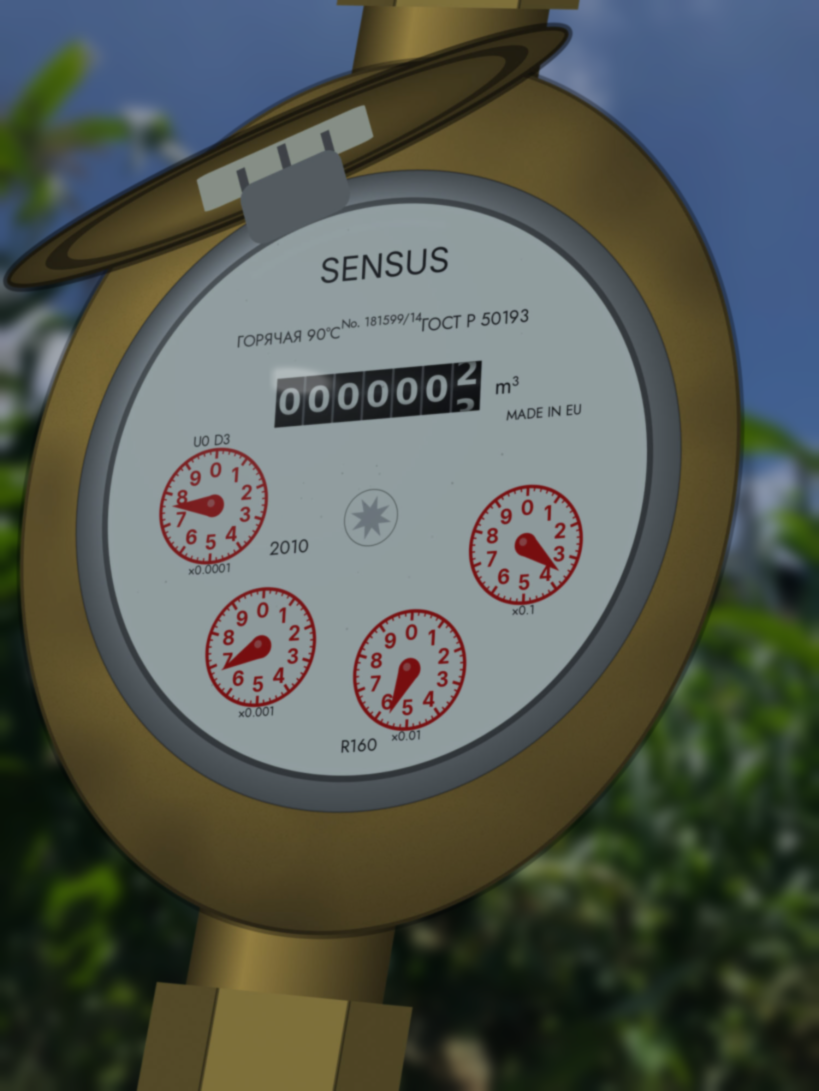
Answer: 2.3567 m³
